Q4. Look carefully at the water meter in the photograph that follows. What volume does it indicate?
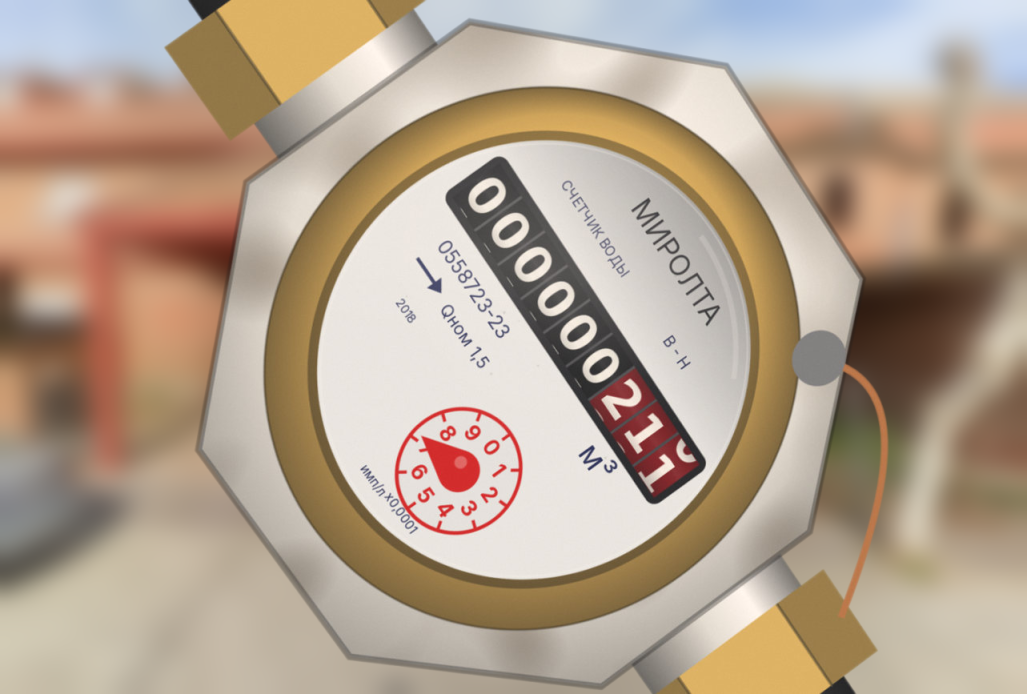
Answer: 0.2107 m³
